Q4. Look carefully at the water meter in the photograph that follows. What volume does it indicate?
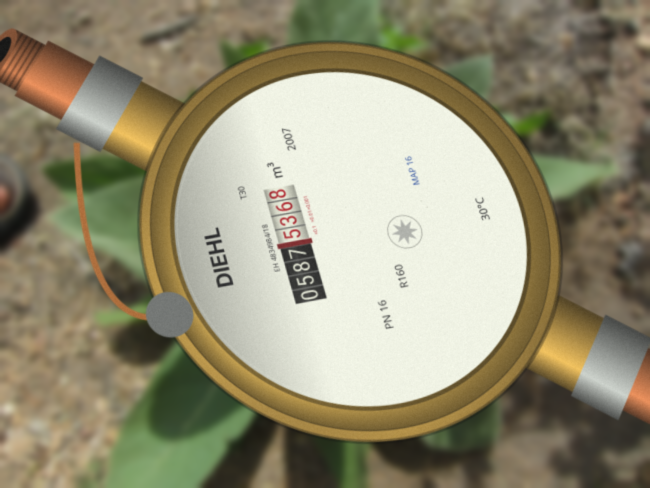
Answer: 587.5368 m³
